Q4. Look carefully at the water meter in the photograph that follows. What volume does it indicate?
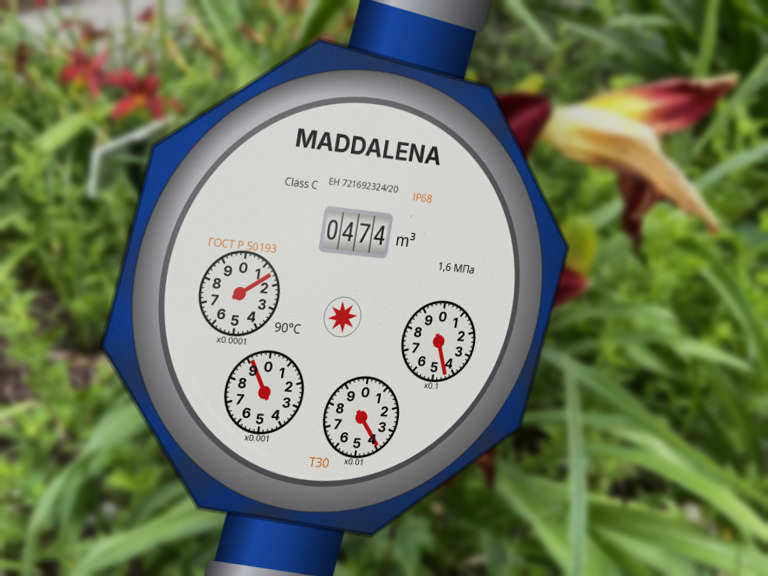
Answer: 474.4391 m³
